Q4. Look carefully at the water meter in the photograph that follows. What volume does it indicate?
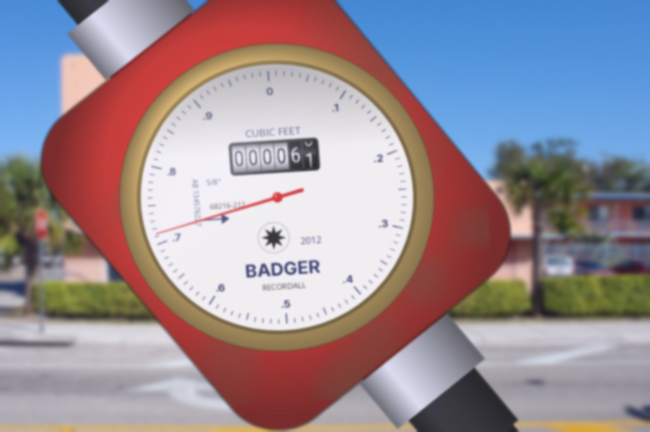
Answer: 60.71 ft³
